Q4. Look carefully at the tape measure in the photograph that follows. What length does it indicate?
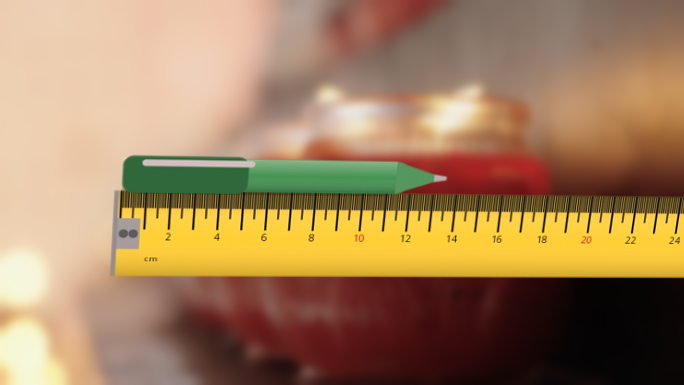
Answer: 13.5 cm
